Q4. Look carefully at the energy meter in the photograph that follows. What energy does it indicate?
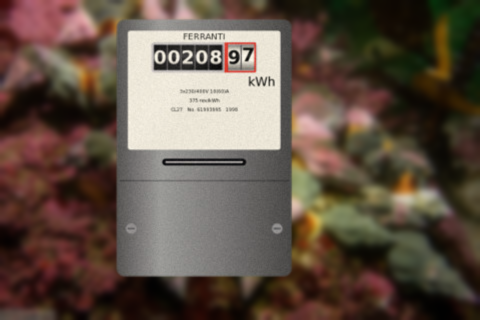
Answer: 208.97 kWh
